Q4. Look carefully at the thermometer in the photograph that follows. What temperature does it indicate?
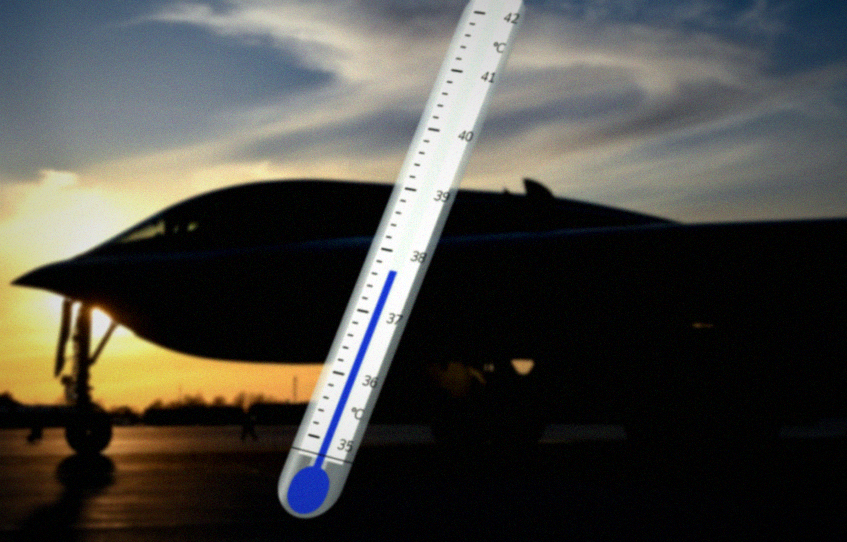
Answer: 37.7 °C
